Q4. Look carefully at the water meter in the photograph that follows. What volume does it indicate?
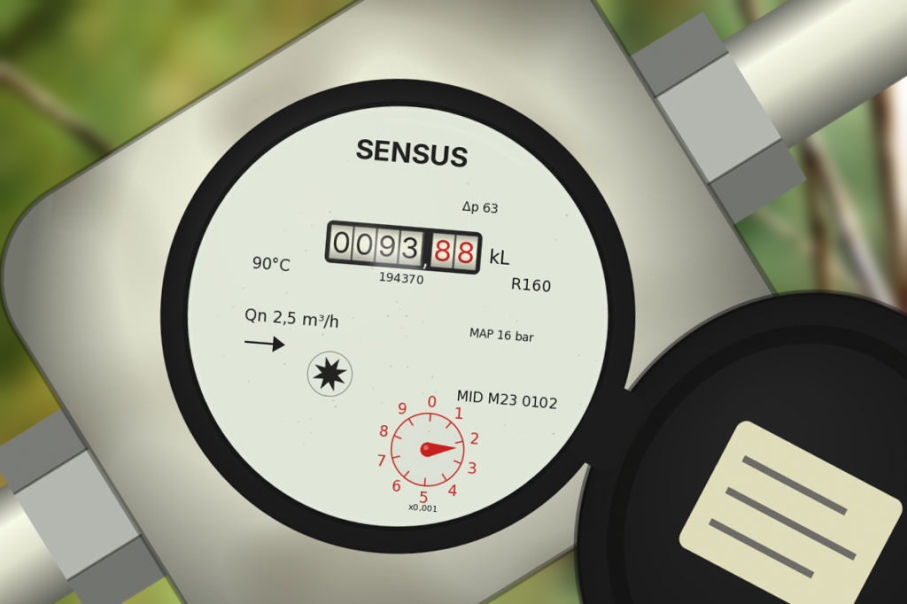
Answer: 93.882 kL
